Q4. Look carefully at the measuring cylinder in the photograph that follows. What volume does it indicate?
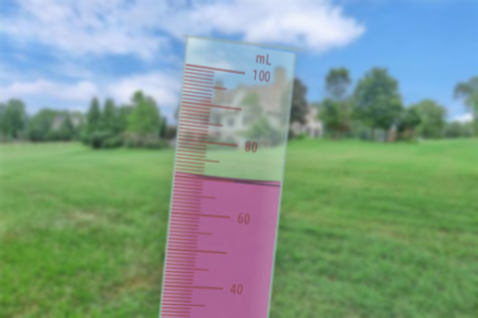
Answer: 70 mL
